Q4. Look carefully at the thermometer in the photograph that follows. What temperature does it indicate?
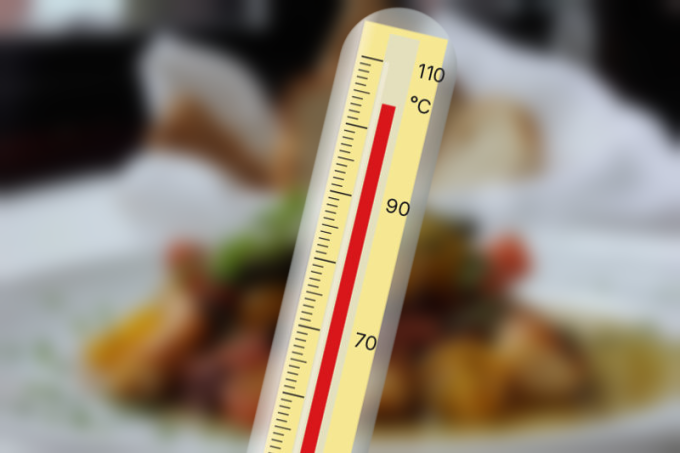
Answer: 104 °C
